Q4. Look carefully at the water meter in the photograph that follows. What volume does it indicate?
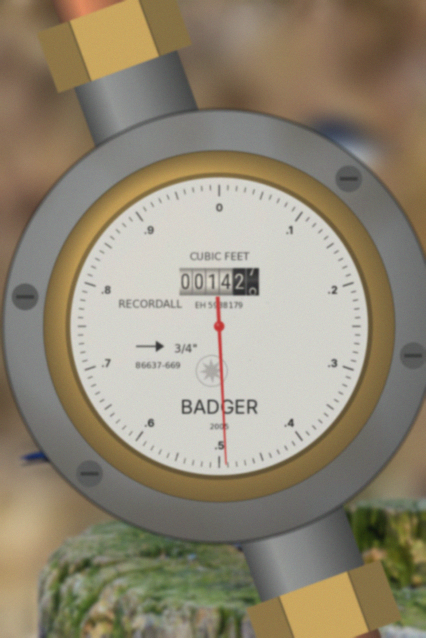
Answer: 1427.49 ft³
